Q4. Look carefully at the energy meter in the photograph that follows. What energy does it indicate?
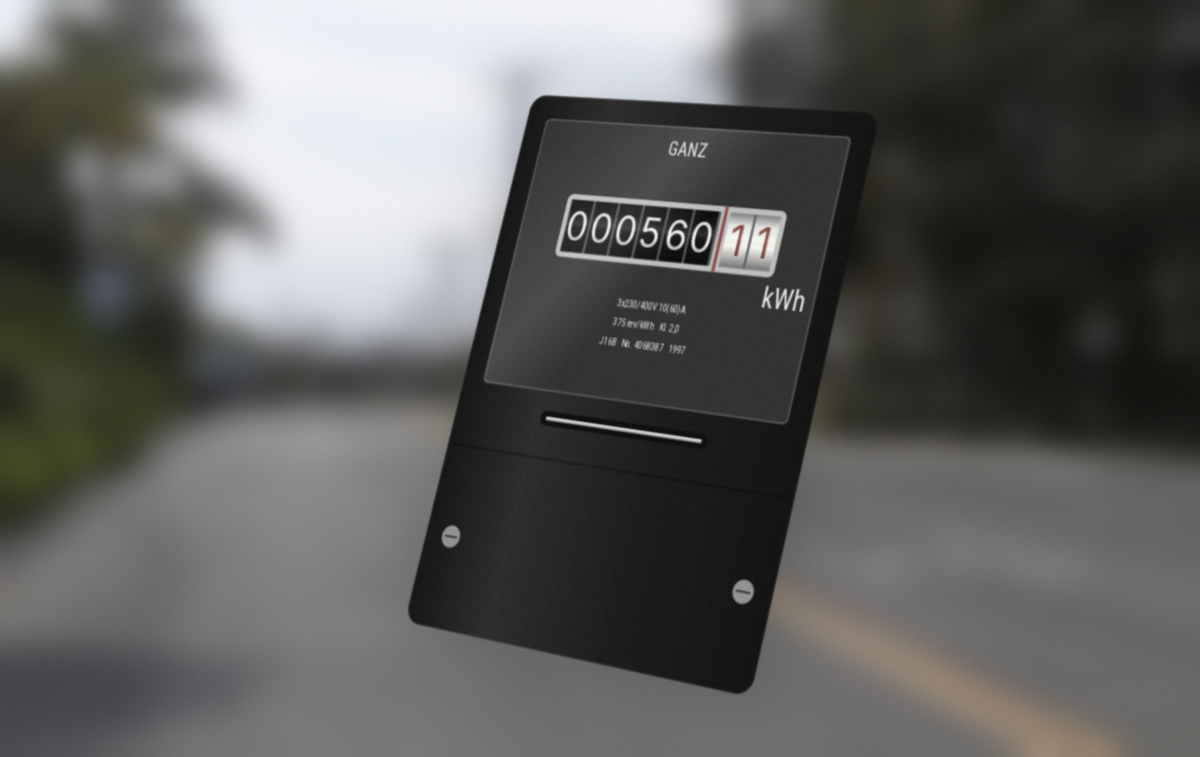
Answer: 560.11 kWh
